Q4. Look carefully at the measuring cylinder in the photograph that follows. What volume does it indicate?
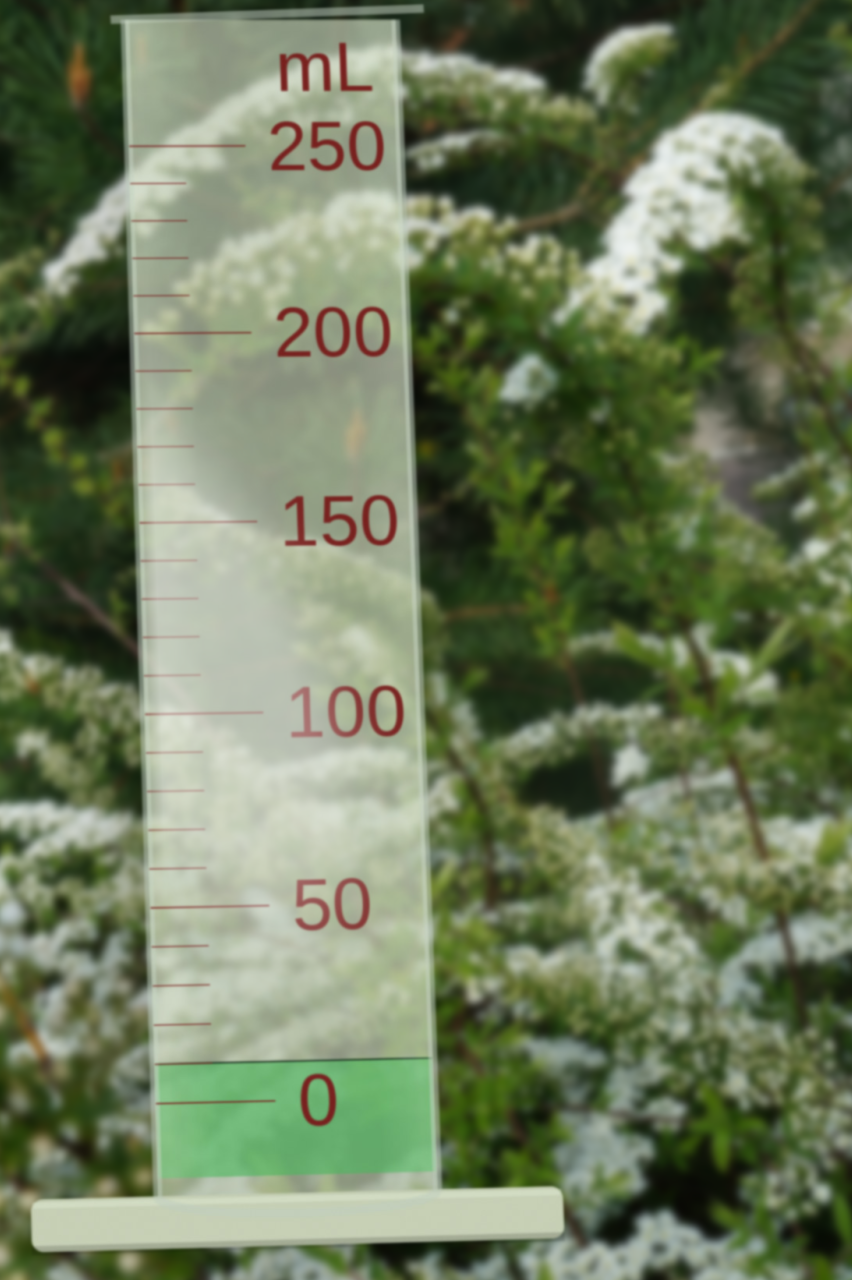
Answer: 10 mL
